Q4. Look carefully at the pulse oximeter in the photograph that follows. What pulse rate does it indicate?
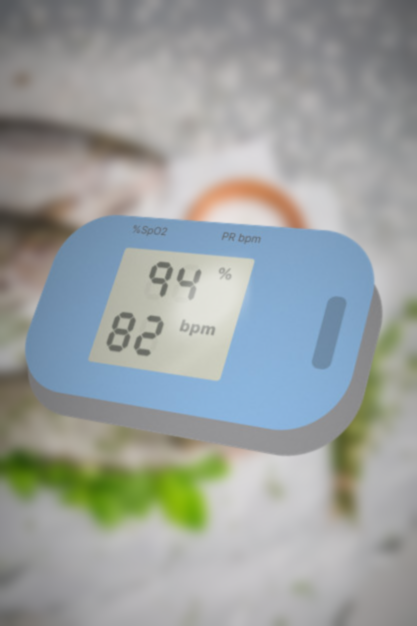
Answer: 82 bpm
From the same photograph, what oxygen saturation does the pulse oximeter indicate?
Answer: 94 %
